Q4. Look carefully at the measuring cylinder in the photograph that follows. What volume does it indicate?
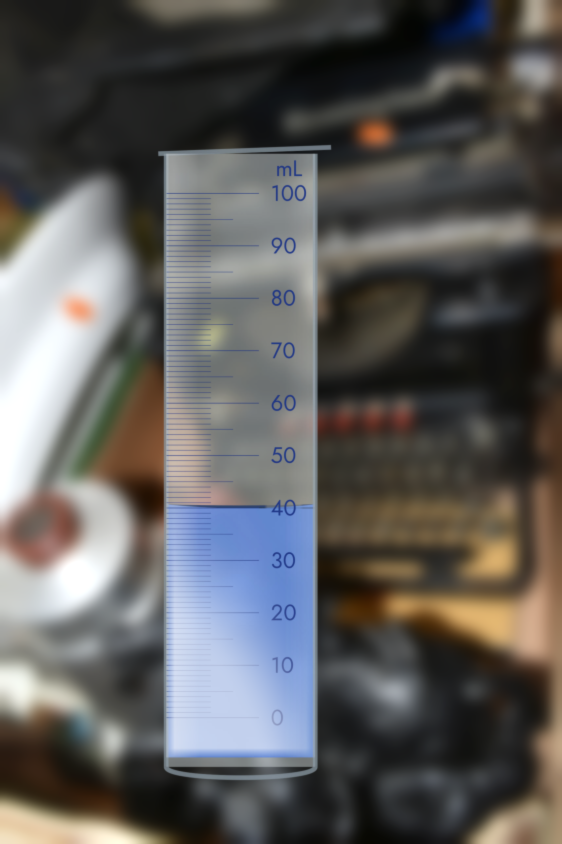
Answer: 40 mL
